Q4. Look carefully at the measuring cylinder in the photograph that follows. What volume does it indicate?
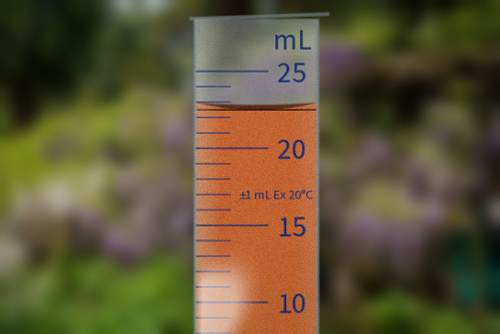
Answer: 22.5 mL
